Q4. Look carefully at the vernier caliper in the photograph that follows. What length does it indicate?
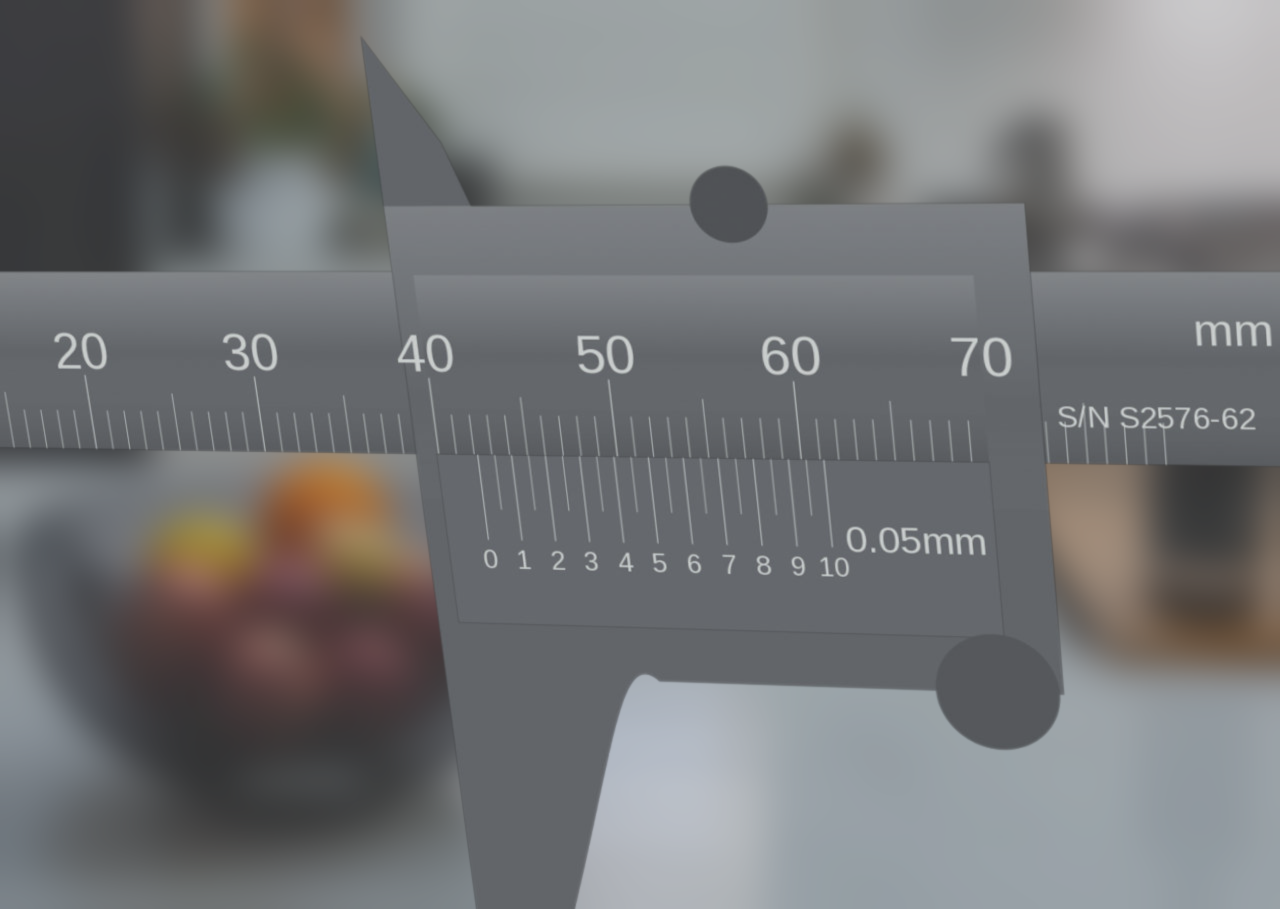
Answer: 42.2 mm
